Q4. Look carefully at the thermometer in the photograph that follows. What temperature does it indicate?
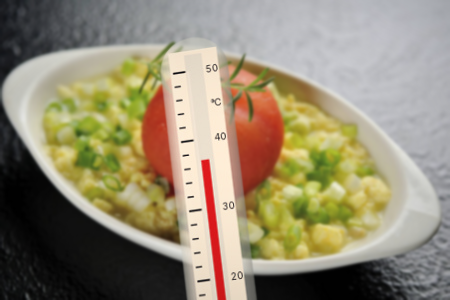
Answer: 37 °C
